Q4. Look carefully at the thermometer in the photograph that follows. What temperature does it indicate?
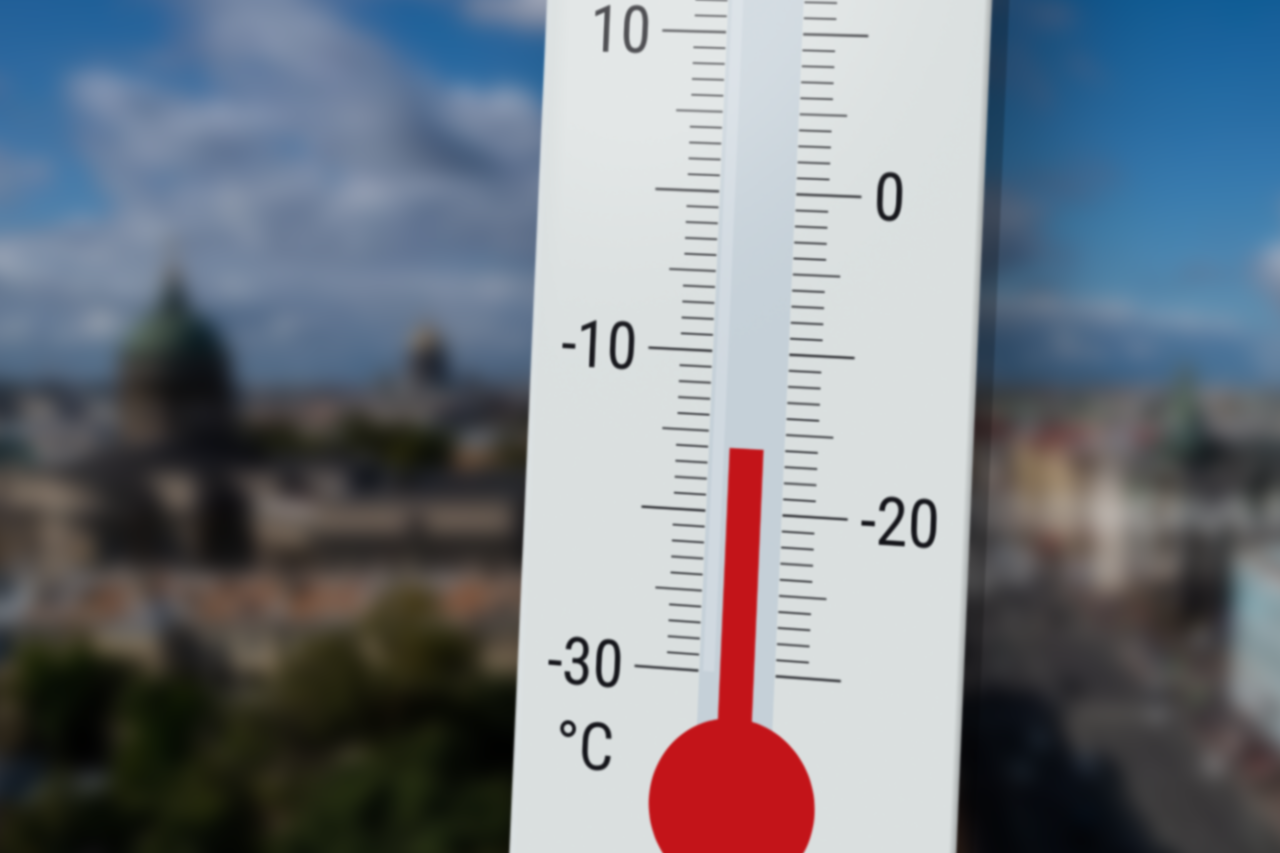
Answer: -16 °C
